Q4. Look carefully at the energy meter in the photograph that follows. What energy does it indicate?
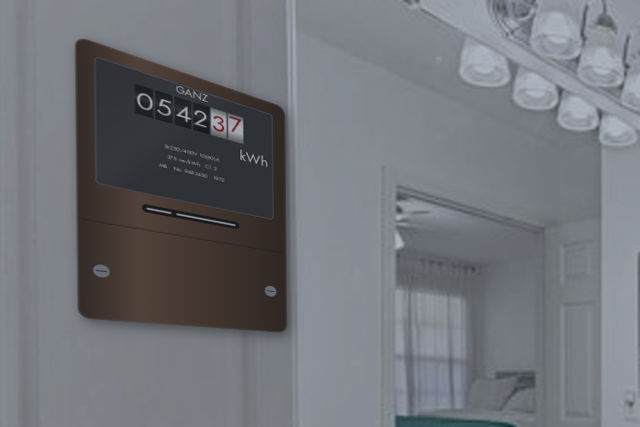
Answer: 542.37 kWh
